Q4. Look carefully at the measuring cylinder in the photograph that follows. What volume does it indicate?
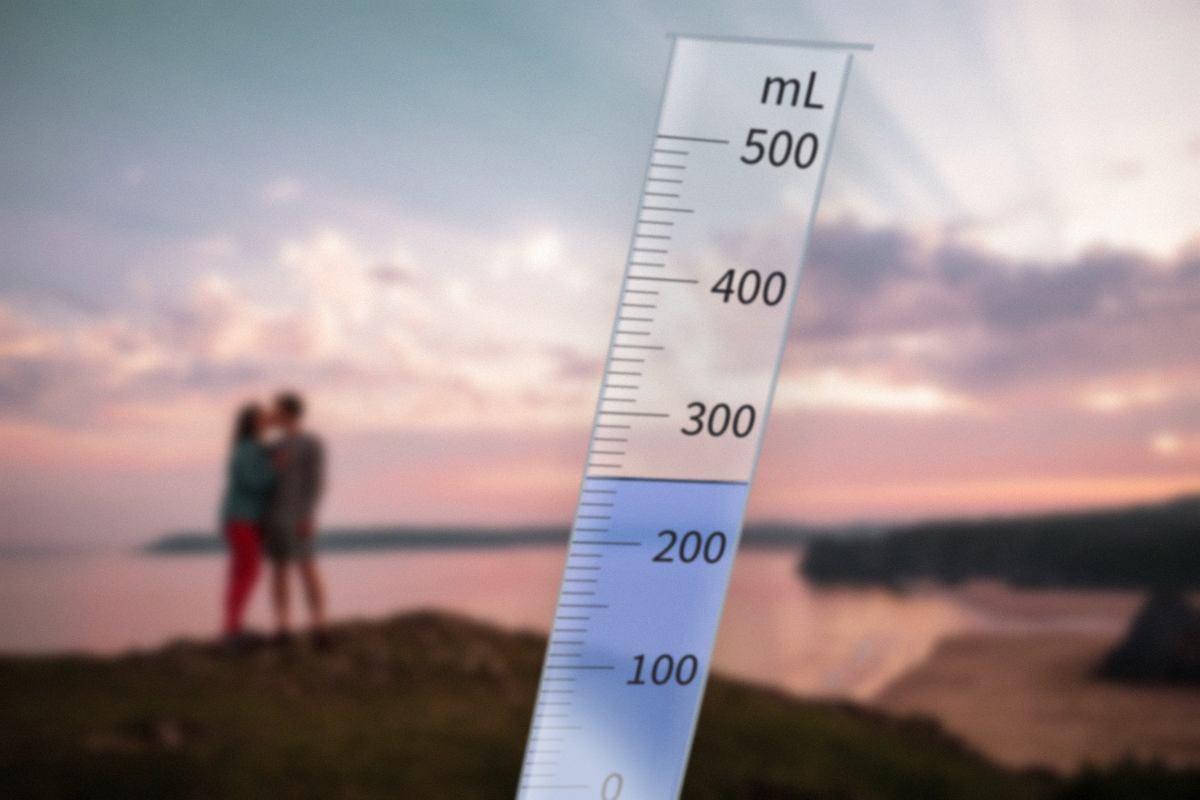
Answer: 250 mL
